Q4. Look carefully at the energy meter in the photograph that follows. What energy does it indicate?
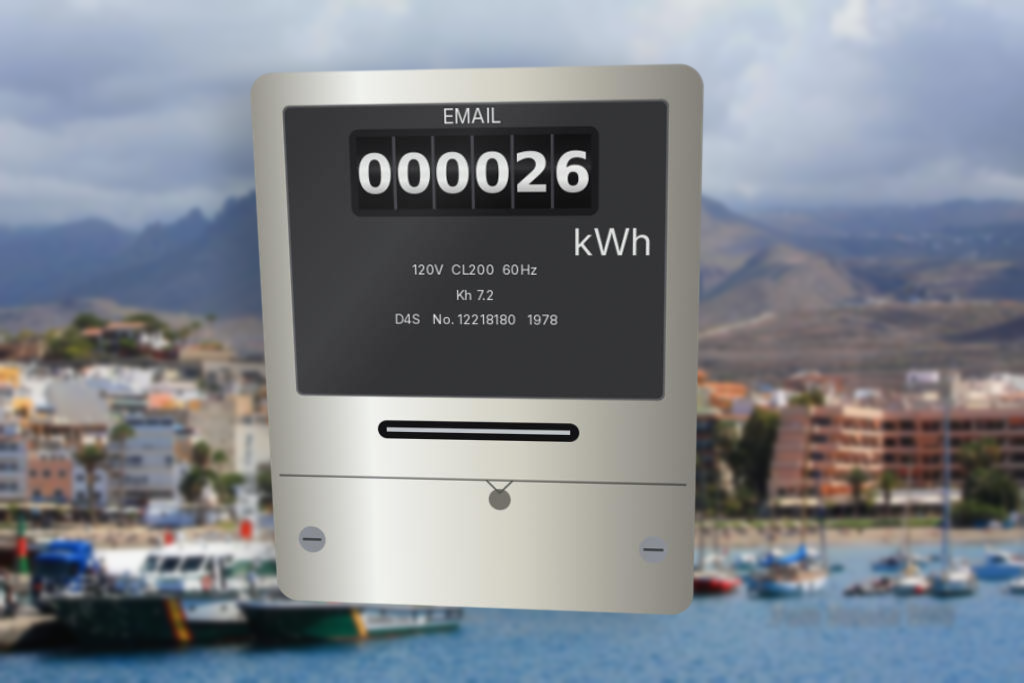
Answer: 26 kWh
